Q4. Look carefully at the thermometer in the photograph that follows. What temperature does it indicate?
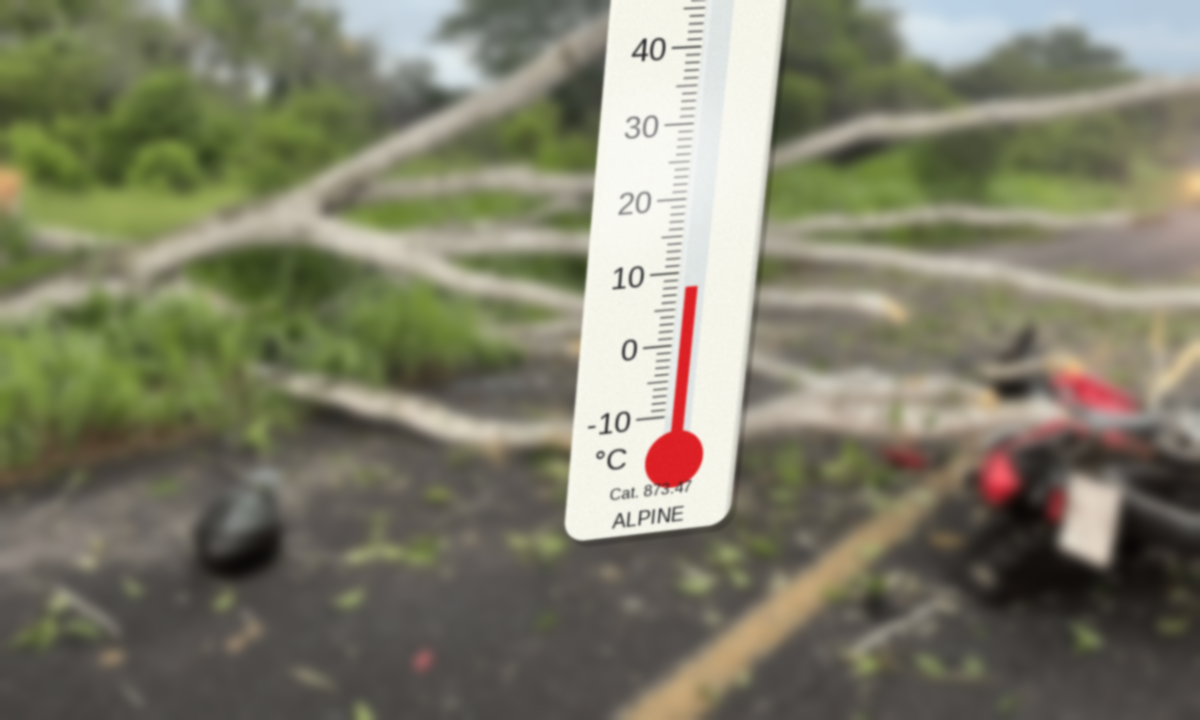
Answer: 8 °C
